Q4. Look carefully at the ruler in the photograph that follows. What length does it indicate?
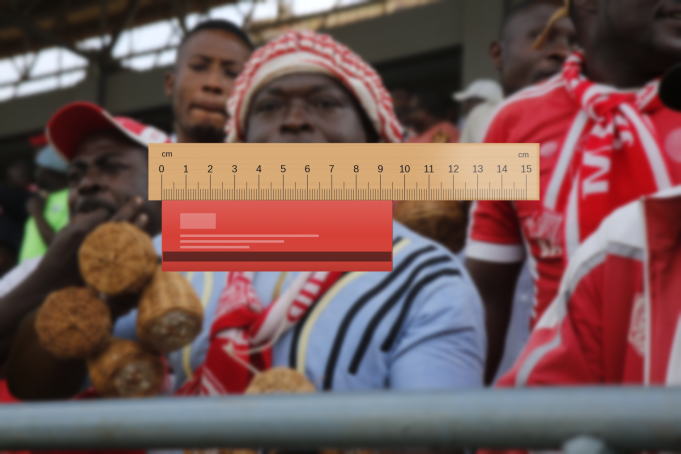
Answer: 9.5 cm
